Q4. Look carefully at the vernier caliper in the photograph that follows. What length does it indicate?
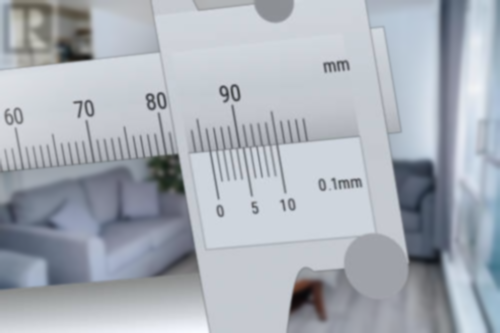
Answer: 86.0 mm
